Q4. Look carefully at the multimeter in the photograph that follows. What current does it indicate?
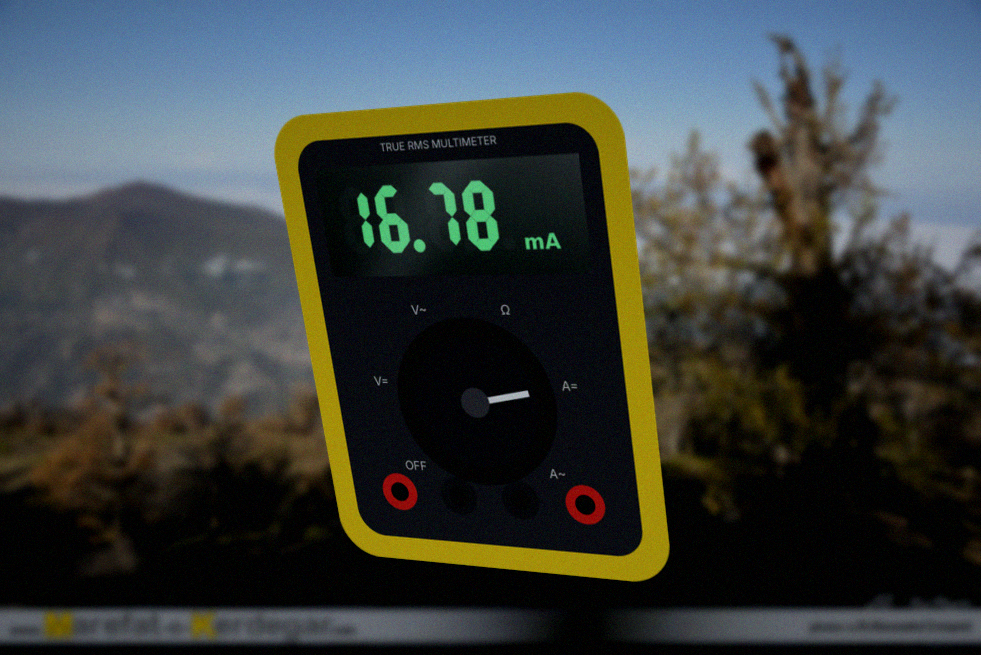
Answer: 16.78 mA
